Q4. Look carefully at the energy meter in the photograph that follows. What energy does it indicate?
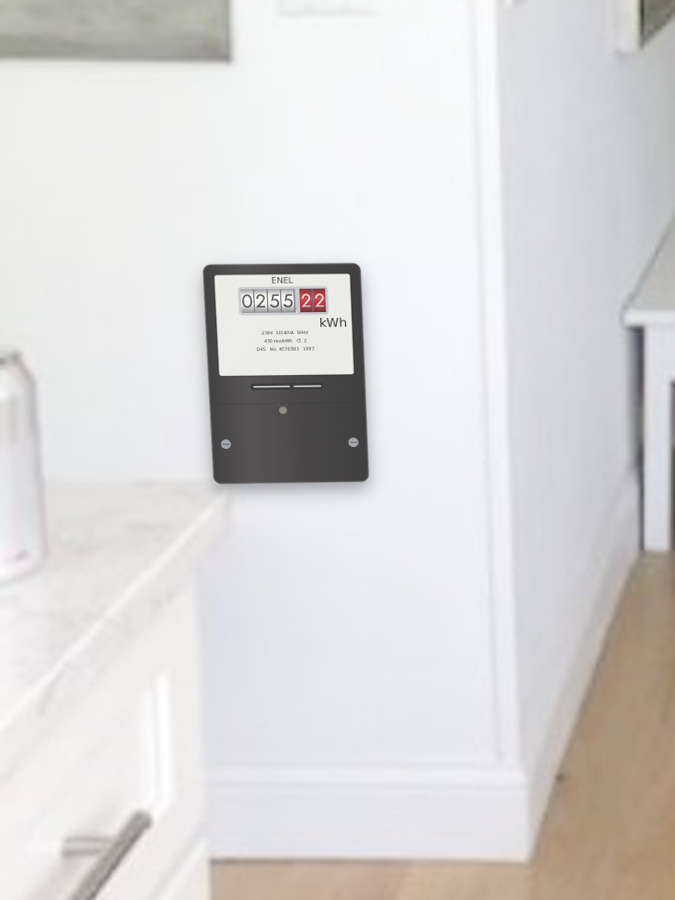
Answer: 255.22 kWh
